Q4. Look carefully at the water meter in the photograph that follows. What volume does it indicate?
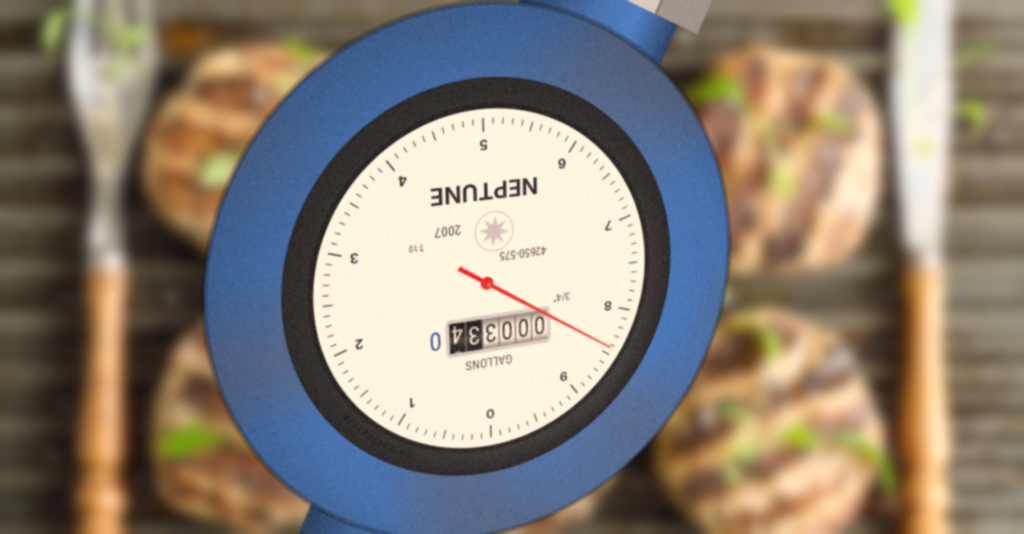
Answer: 3338.4 gal
